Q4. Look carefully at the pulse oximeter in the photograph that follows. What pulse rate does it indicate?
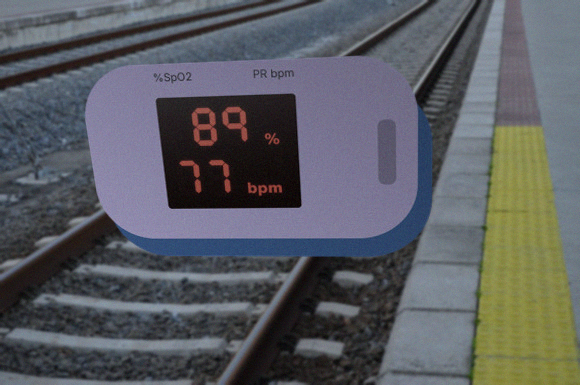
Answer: 77 bpm
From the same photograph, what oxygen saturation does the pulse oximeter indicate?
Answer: 89 %
